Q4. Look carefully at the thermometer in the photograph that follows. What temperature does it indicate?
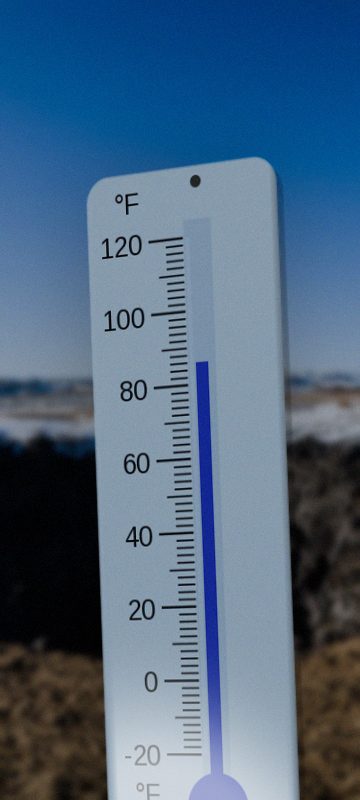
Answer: 86 °F
